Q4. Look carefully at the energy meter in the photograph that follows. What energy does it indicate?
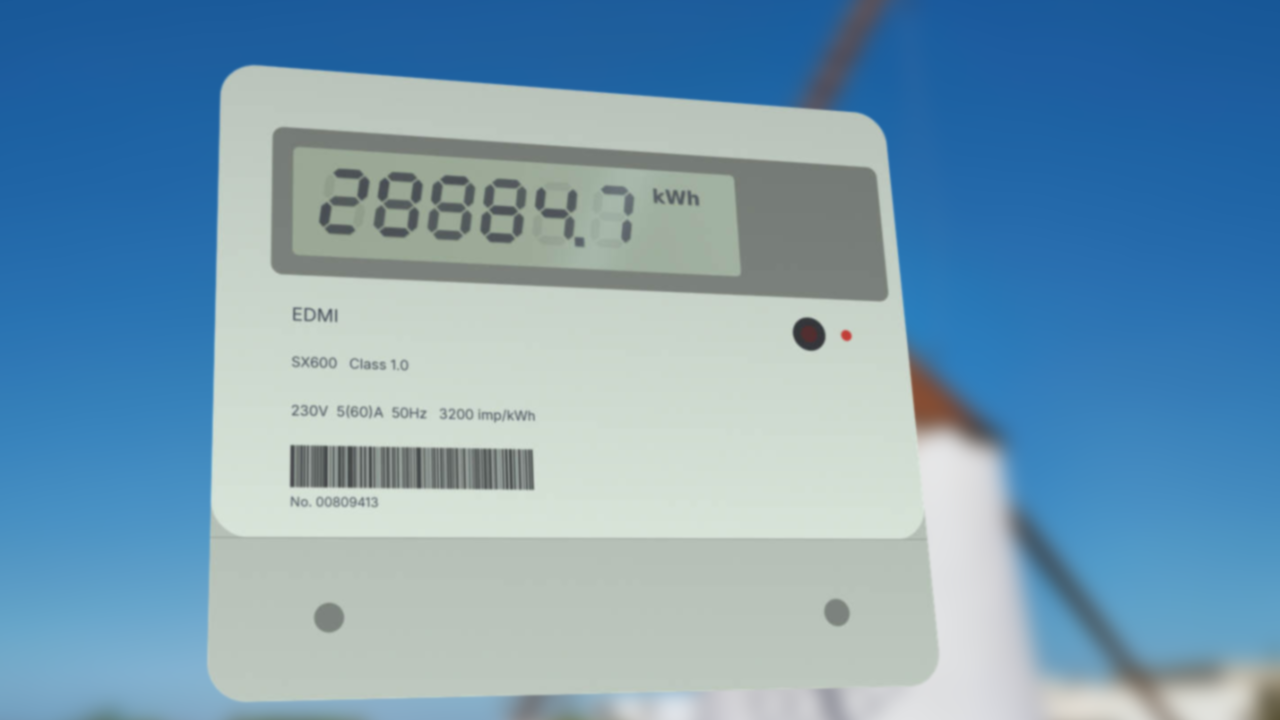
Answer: 28884.7 kWh
